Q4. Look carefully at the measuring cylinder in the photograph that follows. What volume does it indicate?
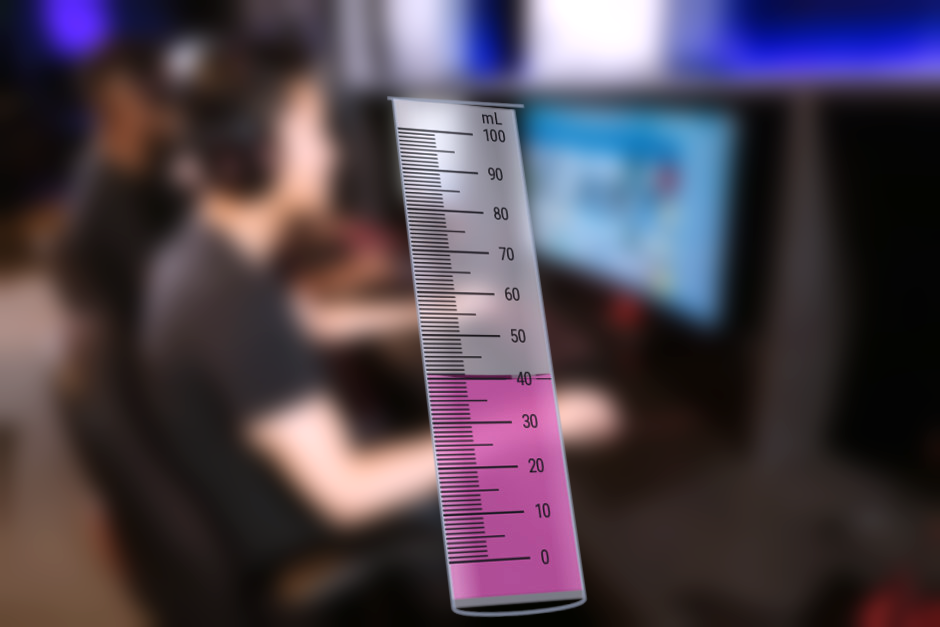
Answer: 40 mL
